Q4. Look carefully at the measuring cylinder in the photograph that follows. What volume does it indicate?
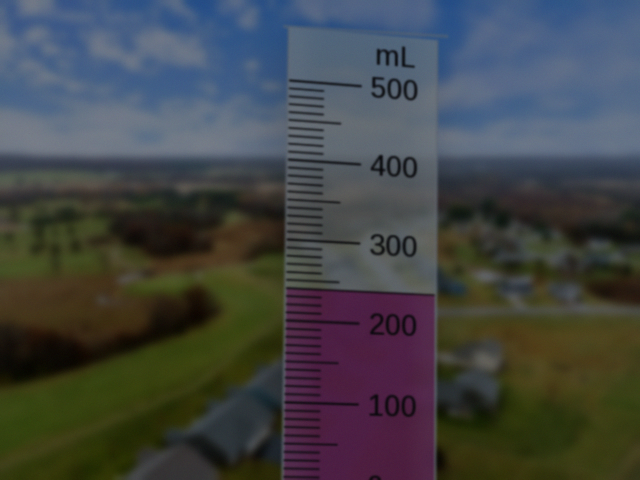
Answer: 240 mL
